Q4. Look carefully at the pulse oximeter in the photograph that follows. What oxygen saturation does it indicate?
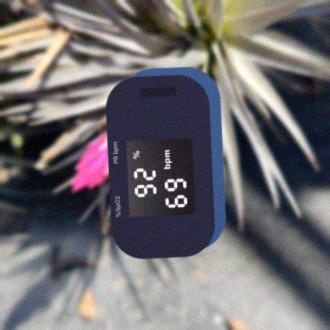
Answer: 92 %
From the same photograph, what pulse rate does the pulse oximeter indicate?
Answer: 69 bpm
